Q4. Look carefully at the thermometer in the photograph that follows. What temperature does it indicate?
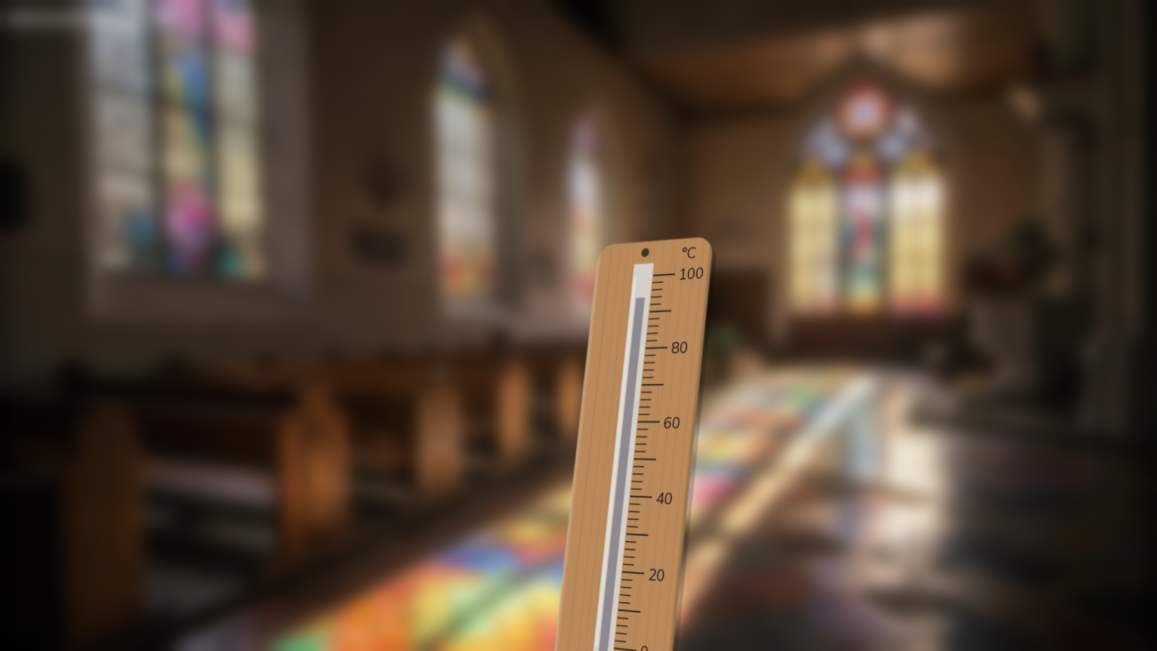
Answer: 94 °C
